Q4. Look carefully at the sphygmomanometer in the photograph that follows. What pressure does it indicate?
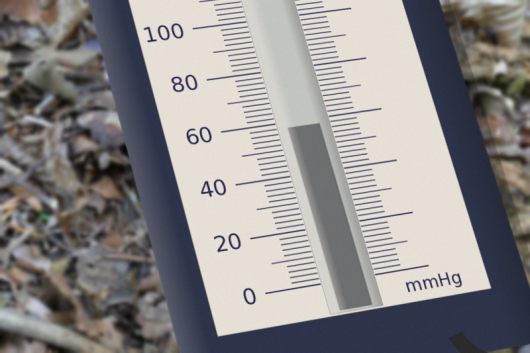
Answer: 58 mmHg
